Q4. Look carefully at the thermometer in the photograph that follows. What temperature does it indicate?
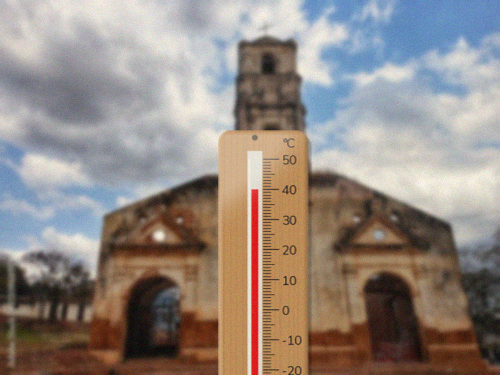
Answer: 40 °C
